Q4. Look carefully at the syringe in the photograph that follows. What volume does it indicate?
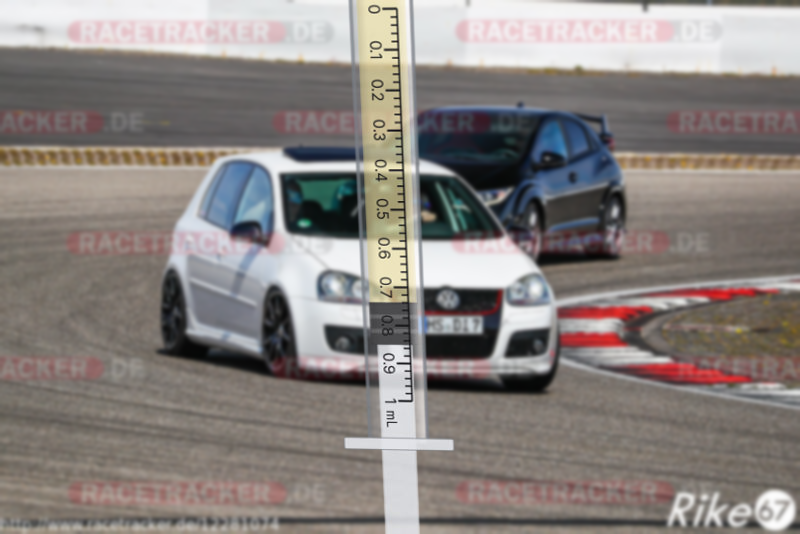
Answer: 0.74 mL
